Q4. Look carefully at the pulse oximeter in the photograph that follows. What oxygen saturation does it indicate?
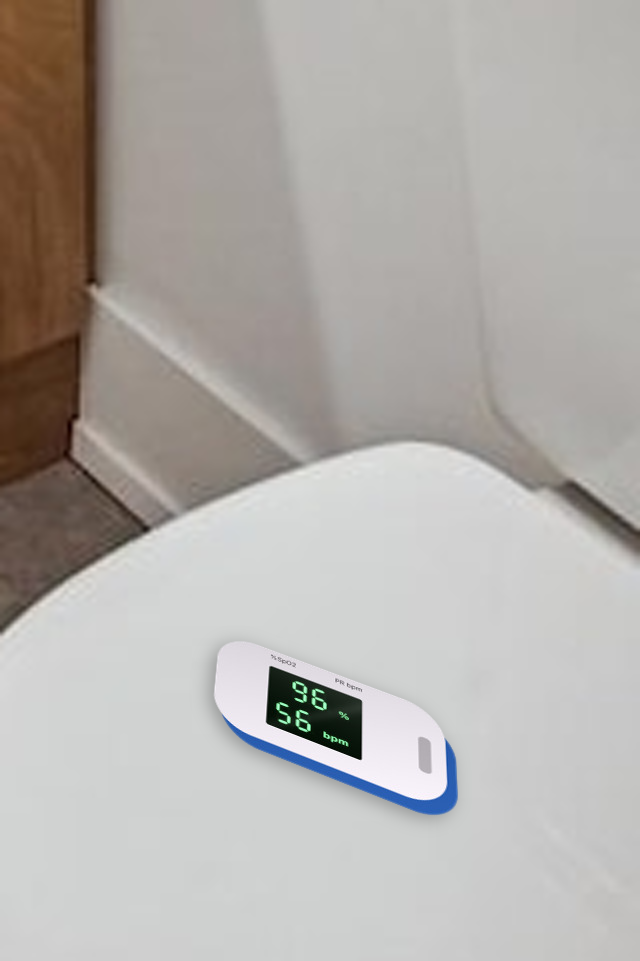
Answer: 96 %
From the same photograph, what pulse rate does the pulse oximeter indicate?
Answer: 56 bpm
